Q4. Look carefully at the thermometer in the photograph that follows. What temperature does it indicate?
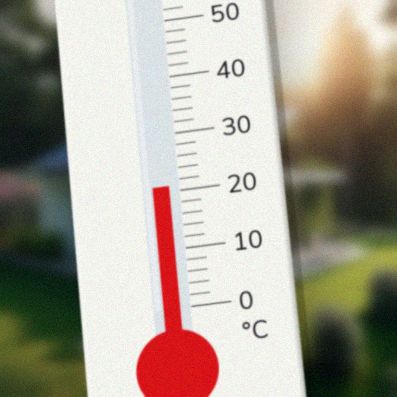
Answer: 21 °C
